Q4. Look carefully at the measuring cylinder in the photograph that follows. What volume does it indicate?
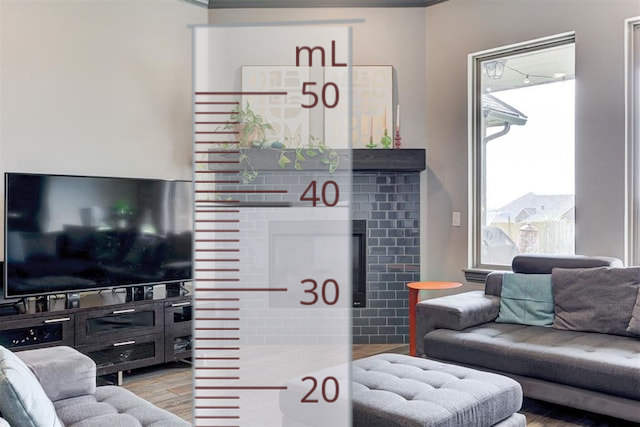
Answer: 38.5 mL
